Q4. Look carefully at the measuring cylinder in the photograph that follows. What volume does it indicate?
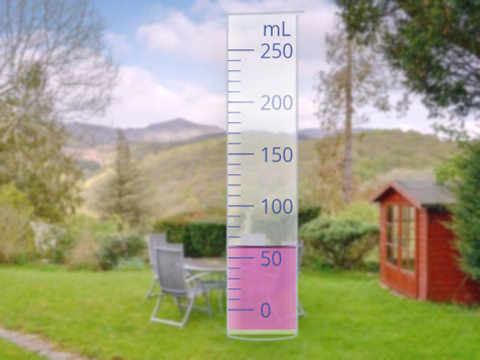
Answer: 60 mL
